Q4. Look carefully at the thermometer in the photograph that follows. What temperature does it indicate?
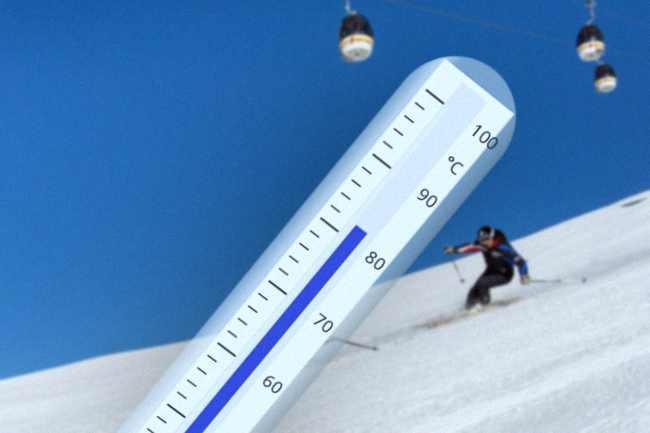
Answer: 82 °C
